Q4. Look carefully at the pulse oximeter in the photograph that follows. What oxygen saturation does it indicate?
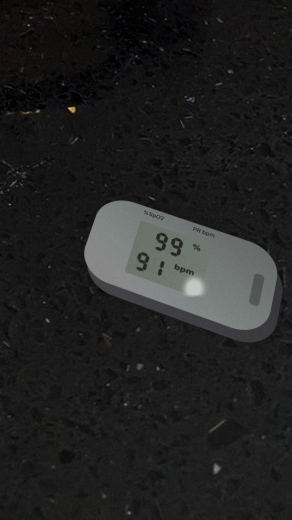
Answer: 99 %
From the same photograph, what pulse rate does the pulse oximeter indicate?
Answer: 91 bpm
